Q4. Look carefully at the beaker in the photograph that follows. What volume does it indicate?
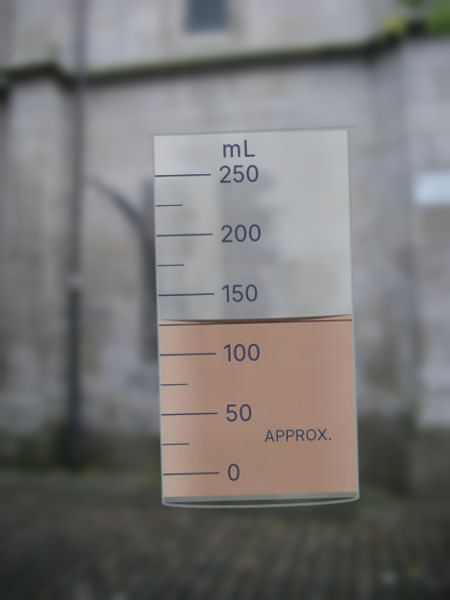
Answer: 125 mL
